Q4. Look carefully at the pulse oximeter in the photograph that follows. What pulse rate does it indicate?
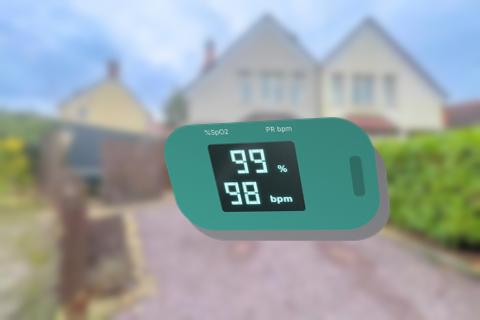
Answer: 98 bpm
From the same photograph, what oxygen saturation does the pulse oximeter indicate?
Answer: 99 %
